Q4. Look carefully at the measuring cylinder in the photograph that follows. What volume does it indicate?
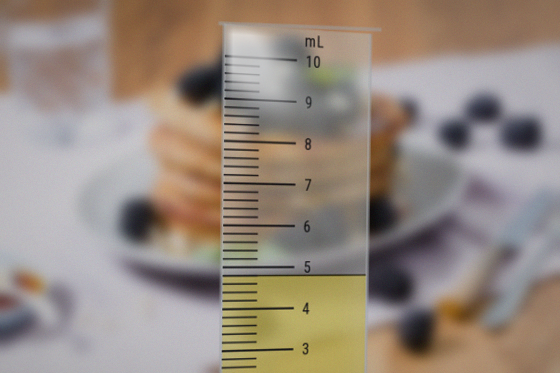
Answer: 4.8 mL
